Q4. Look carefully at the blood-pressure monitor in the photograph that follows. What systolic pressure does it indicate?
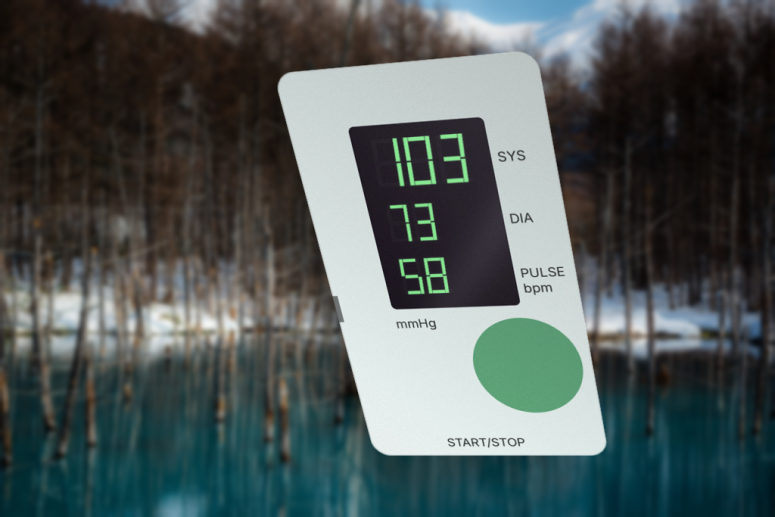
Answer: 103 mmHg
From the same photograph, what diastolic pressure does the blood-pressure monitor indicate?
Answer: 73 mmHg
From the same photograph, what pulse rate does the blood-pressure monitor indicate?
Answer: 58 bpm
